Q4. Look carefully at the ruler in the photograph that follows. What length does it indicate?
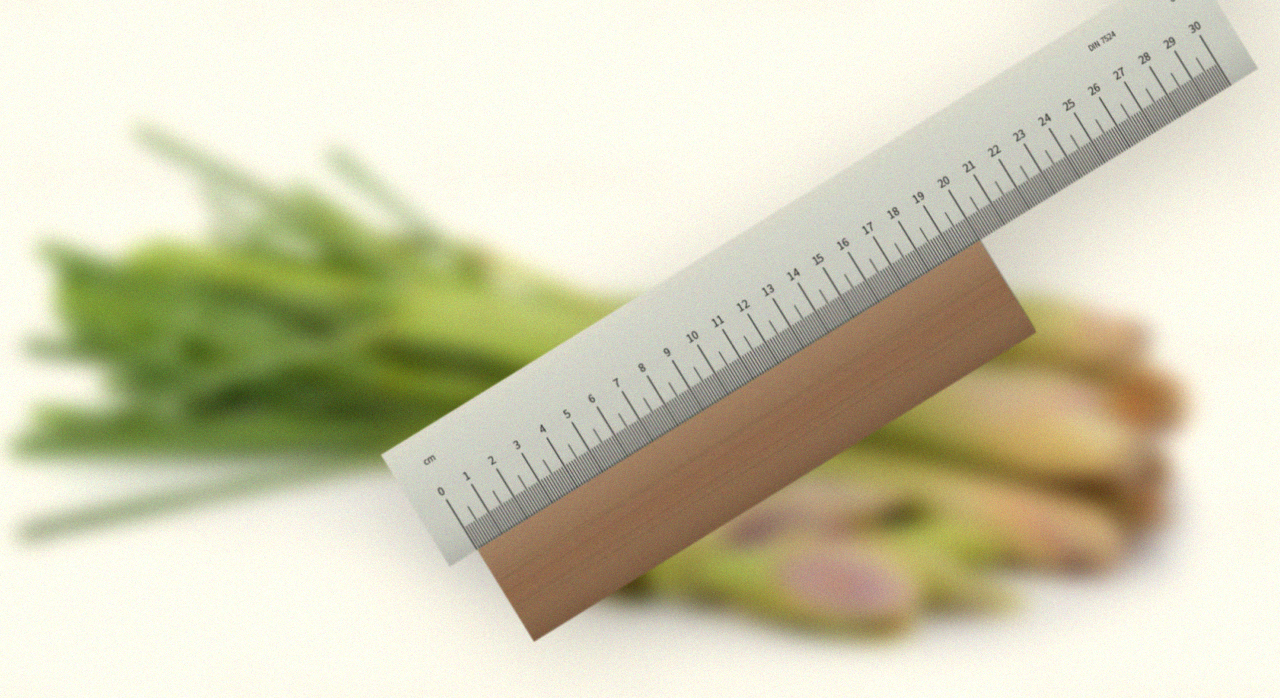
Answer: 20 cm
